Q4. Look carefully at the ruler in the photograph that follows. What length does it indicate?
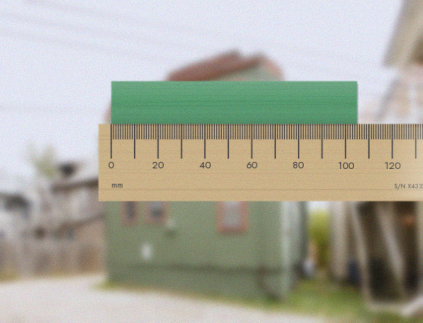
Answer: 105 mm
